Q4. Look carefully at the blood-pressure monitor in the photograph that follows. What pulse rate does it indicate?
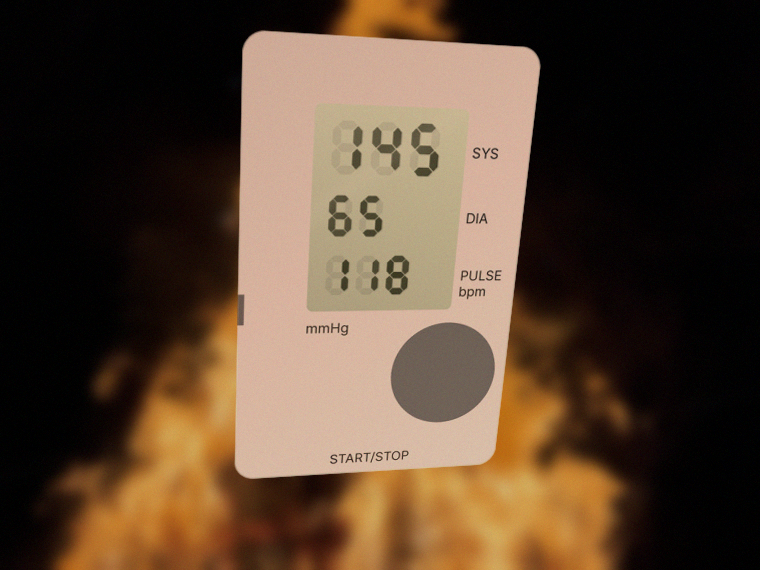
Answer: 118 bpm
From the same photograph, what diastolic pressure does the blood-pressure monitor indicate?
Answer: 65 mmHg
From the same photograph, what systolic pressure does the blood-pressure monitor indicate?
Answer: 145 mmHg
